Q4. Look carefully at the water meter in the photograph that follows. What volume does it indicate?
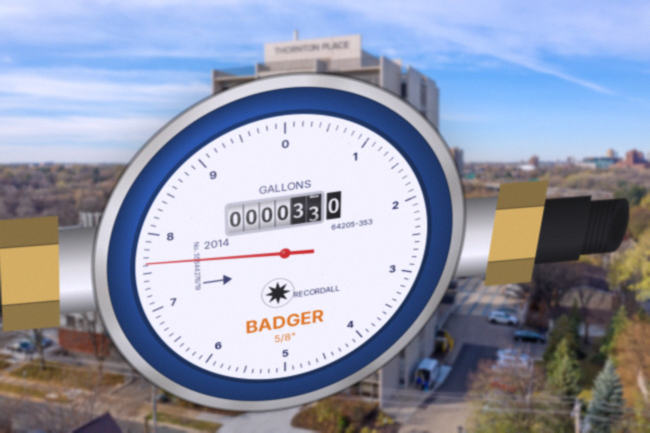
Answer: 327.6 gal
